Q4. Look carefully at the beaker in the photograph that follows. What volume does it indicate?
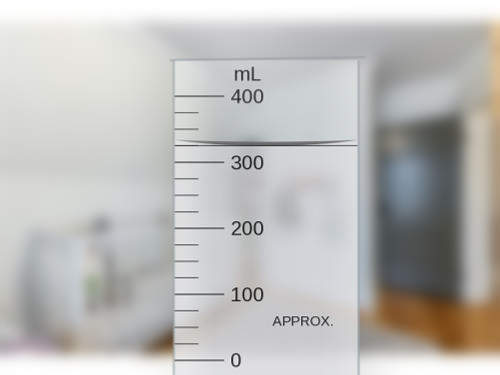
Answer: 325 mL
